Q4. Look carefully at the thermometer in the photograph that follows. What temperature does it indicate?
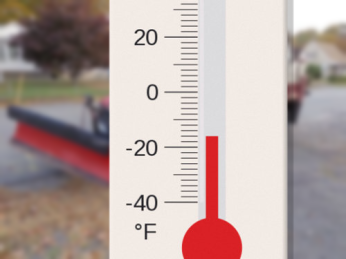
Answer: -16 °F
